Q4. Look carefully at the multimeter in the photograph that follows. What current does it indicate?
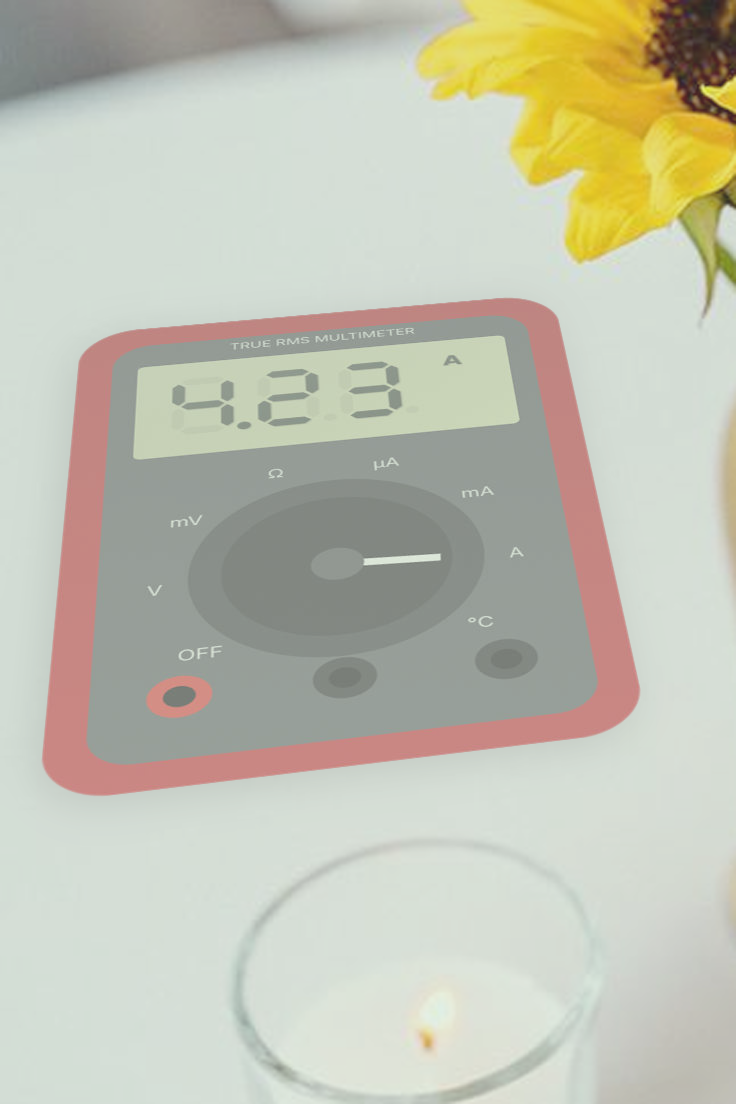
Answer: 4.23 A
